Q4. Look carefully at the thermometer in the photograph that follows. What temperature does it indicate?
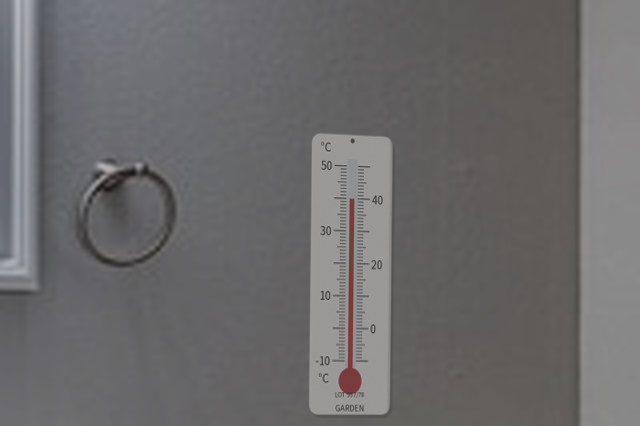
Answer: 40 °C
